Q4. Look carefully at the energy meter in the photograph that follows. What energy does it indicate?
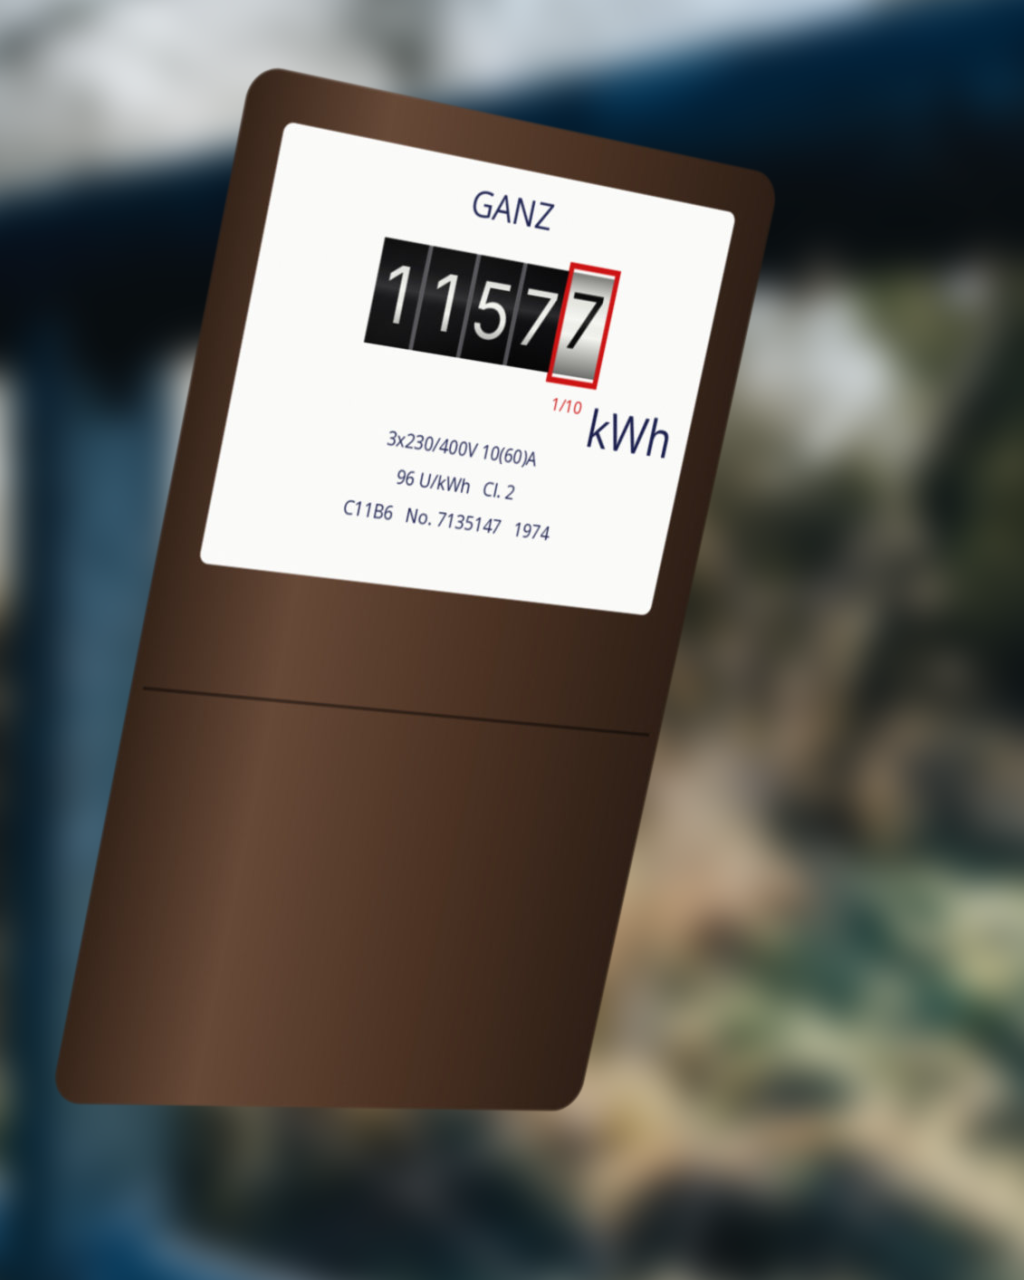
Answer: 1157.7 kWh
